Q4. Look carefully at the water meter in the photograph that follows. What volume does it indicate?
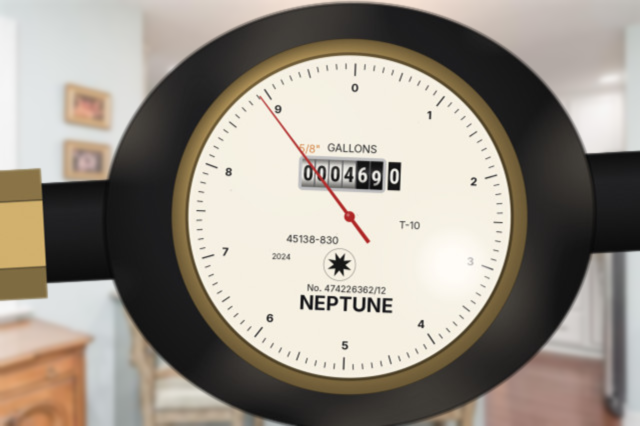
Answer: 4688.9 gal
